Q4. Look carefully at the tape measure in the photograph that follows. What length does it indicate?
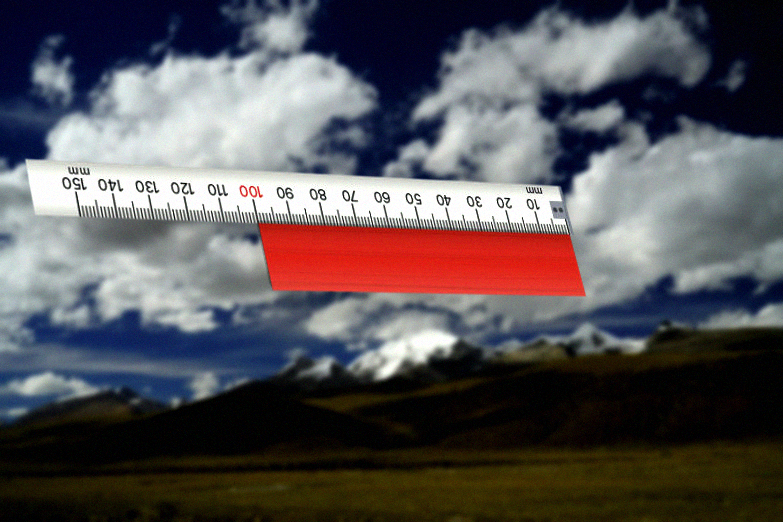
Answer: 100 mm
